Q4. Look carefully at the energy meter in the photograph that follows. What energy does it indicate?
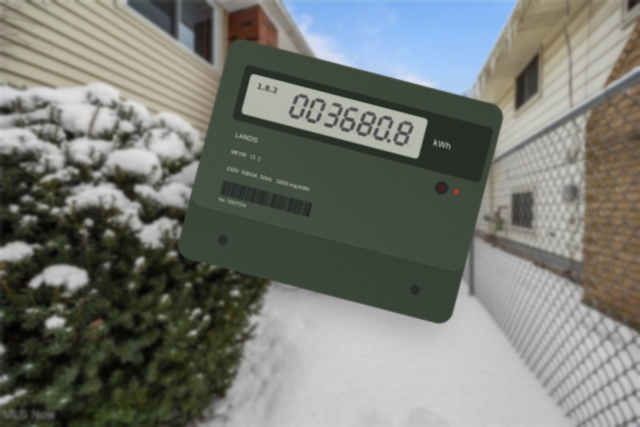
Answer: 3680.8 kWh
